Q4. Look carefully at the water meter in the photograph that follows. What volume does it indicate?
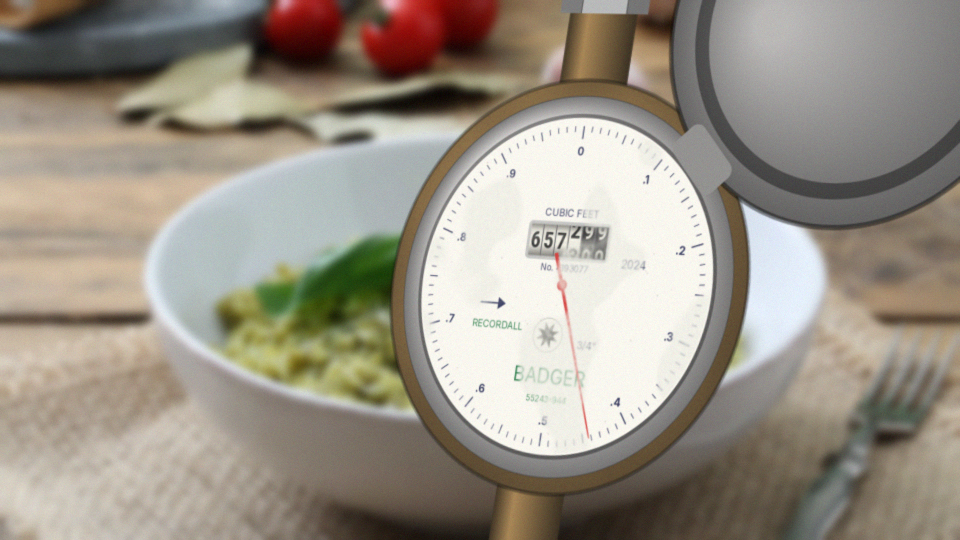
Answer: 657299.44 ft³
